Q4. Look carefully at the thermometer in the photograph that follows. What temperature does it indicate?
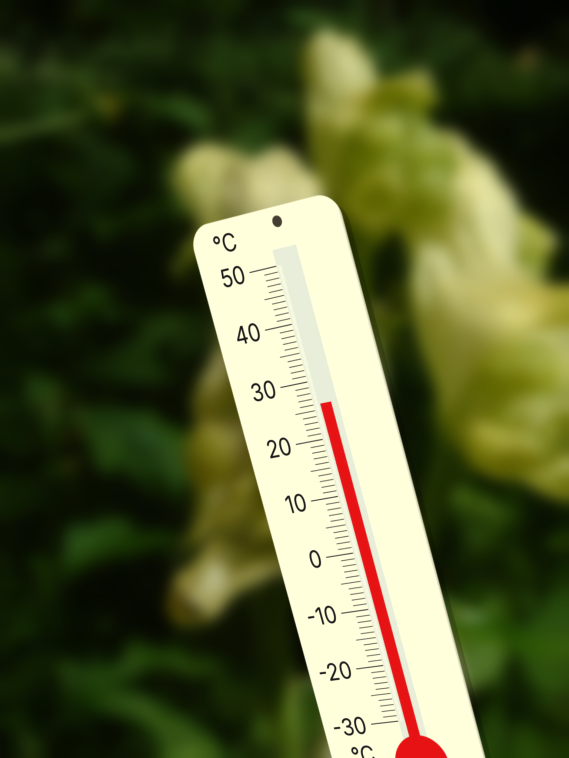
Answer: 26 °C
